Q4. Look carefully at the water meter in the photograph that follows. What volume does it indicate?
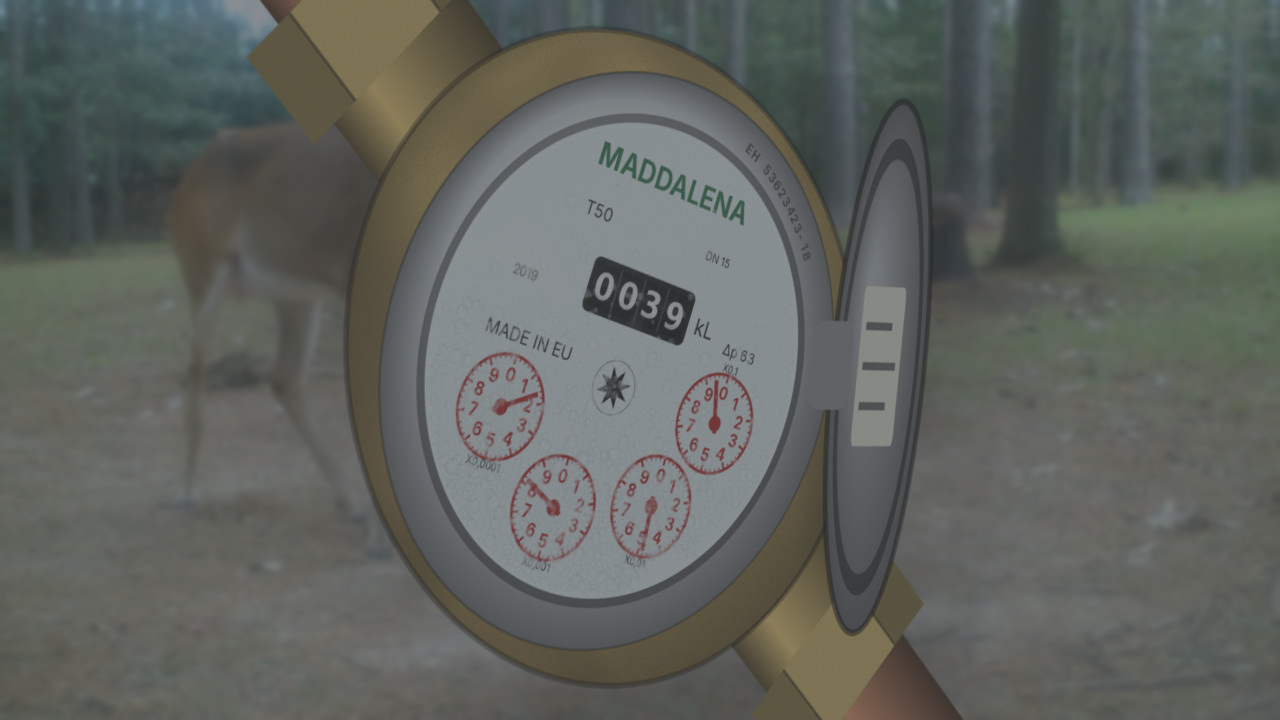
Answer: 38.9481 kL
